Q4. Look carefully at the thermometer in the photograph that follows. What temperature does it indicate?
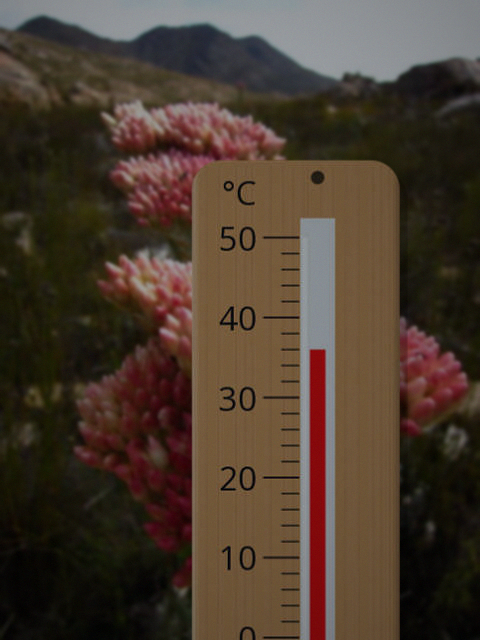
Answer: 36 °C
